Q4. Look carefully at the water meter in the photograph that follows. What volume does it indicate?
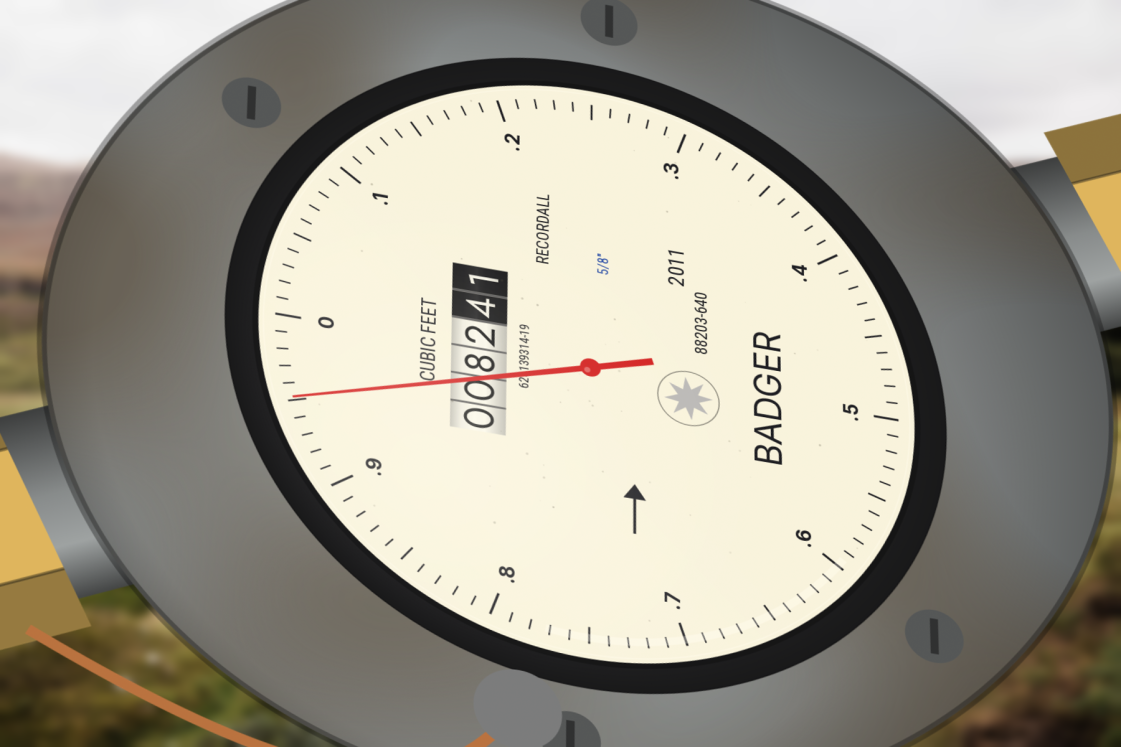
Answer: 8240.95 ft³
